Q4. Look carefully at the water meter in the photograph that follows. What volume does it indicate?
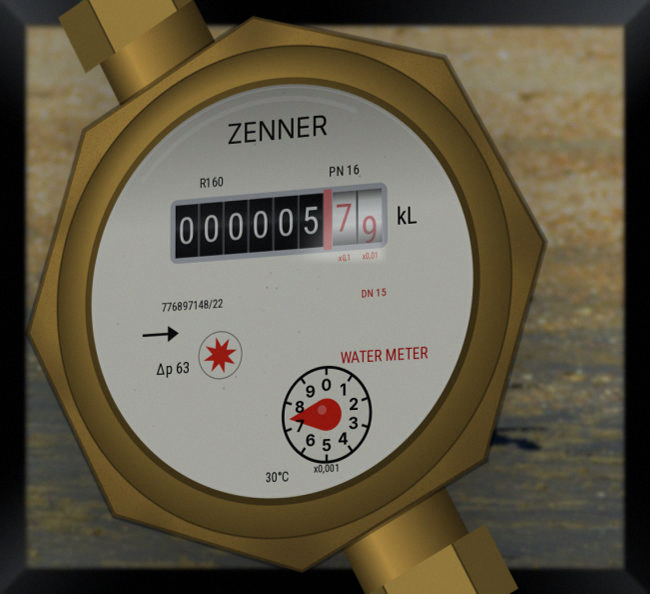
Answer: 5.787 kL
